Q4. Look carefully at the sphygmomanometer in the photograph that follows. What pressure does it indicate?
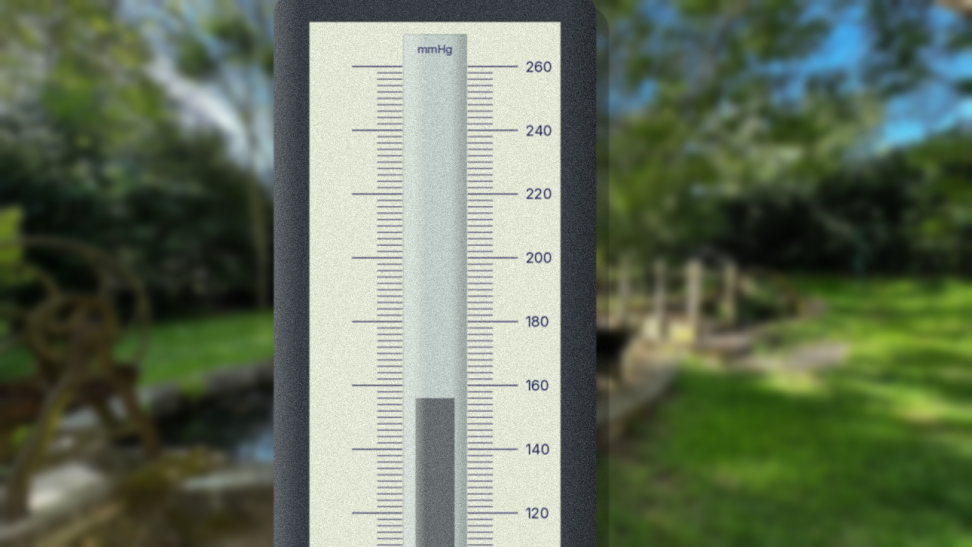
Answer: 156 mmHg
